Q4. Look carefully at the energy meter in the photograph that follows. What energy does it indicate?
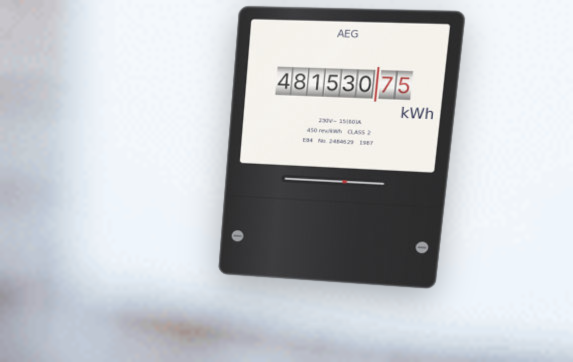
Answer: 481530.75 kWh
